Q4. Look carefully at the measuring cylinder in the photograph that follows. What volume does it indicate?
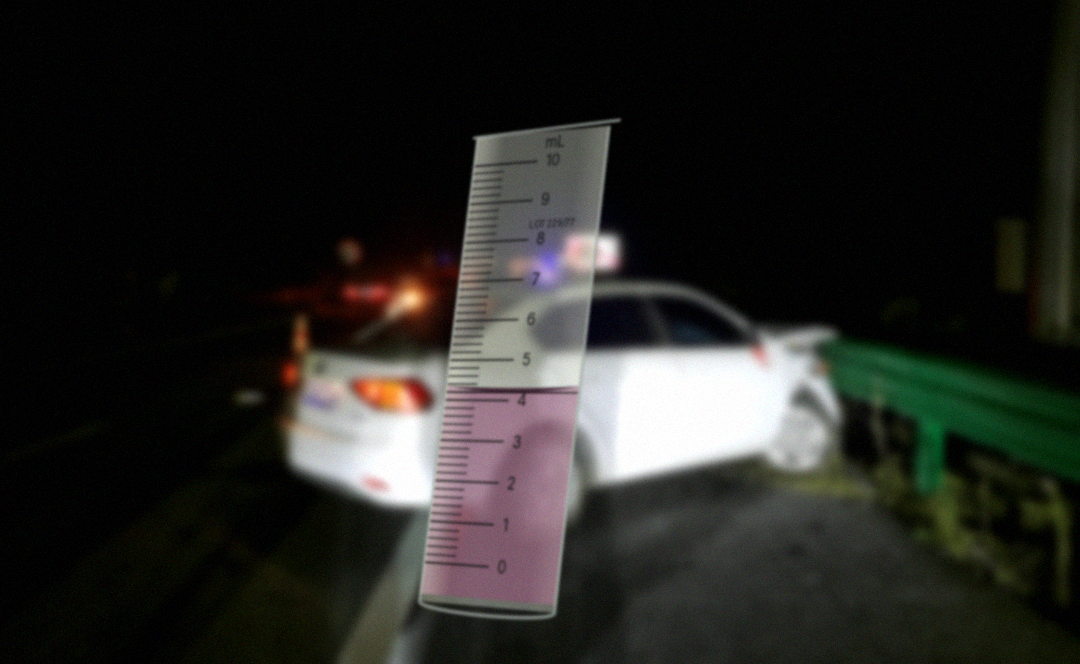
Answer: 4.2 mL
